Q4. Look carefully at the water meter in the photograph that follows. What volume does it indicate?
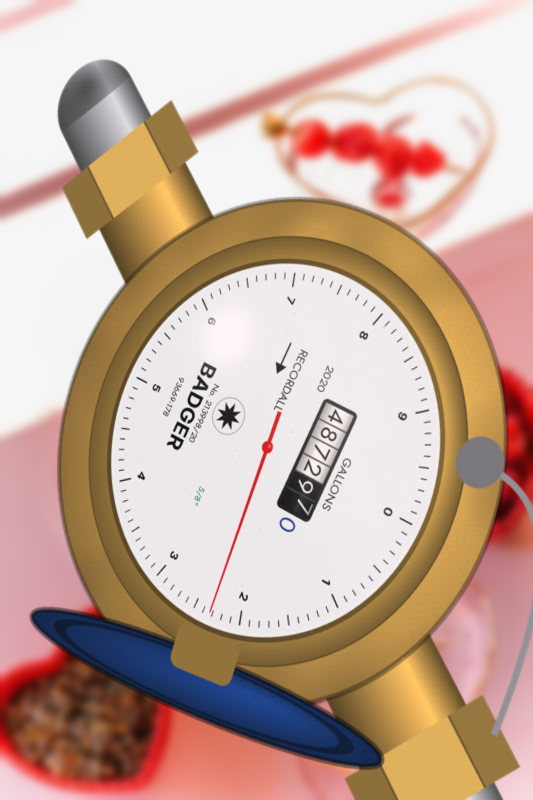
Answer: 4872972.3 gal
